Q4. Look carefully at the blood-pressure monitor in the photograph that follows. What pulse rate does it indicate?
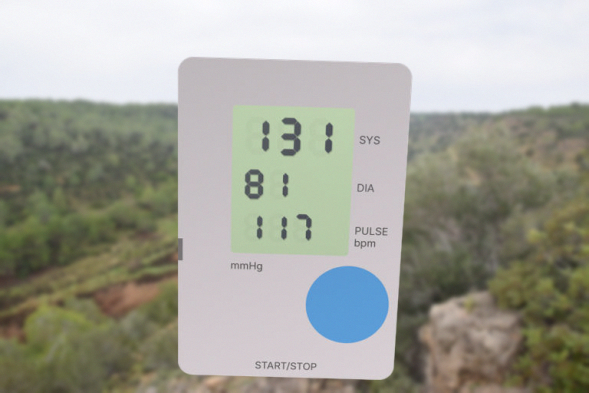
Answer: 117 bpm
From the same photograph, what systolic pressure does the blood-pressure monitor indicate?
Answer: 131 mmHg
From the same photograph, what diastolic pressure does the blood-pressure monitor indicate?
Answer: 81 mmHg
